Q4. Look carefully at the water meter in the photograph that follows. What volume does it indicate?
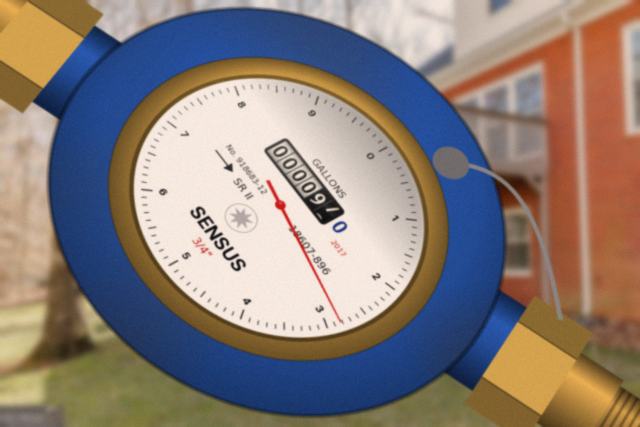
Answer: 972.8 gal
